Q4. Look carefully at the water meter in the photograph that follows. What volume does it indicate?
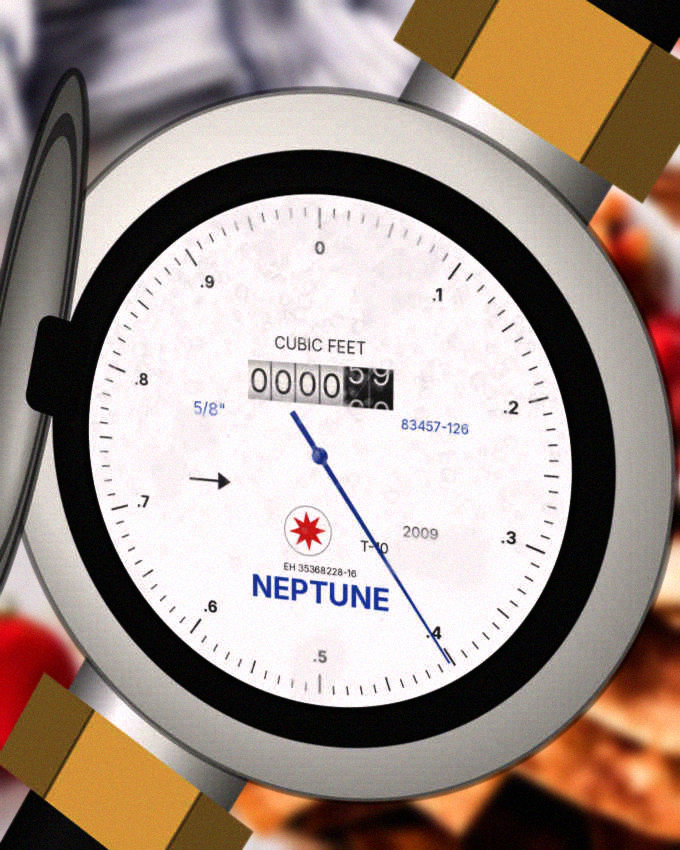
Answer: 59.40 ft³
